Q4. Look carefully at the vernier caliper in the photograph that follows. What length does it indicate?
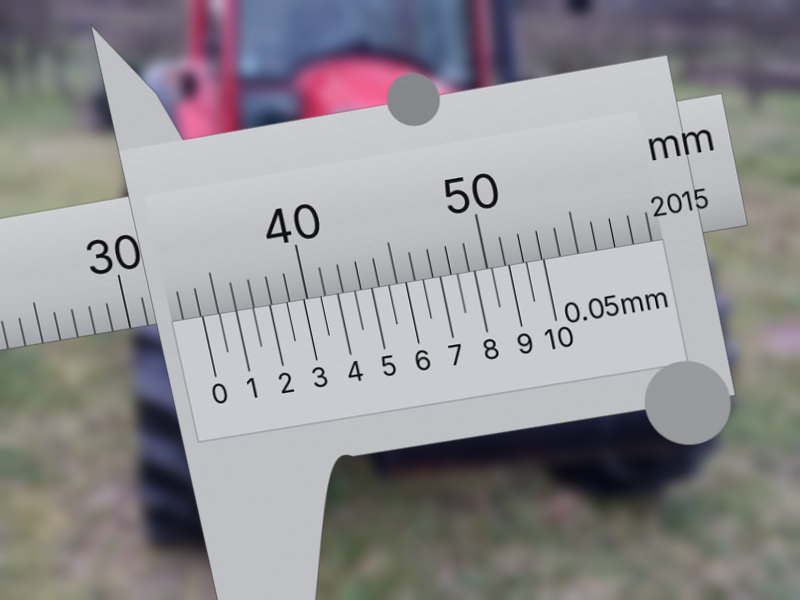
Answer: 34.1 mm
